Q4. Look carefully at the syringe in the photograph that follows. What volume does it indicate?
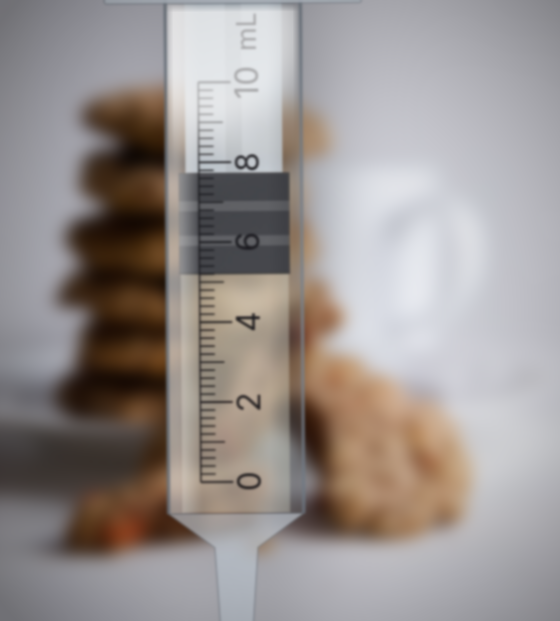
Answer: 5.2 mL
